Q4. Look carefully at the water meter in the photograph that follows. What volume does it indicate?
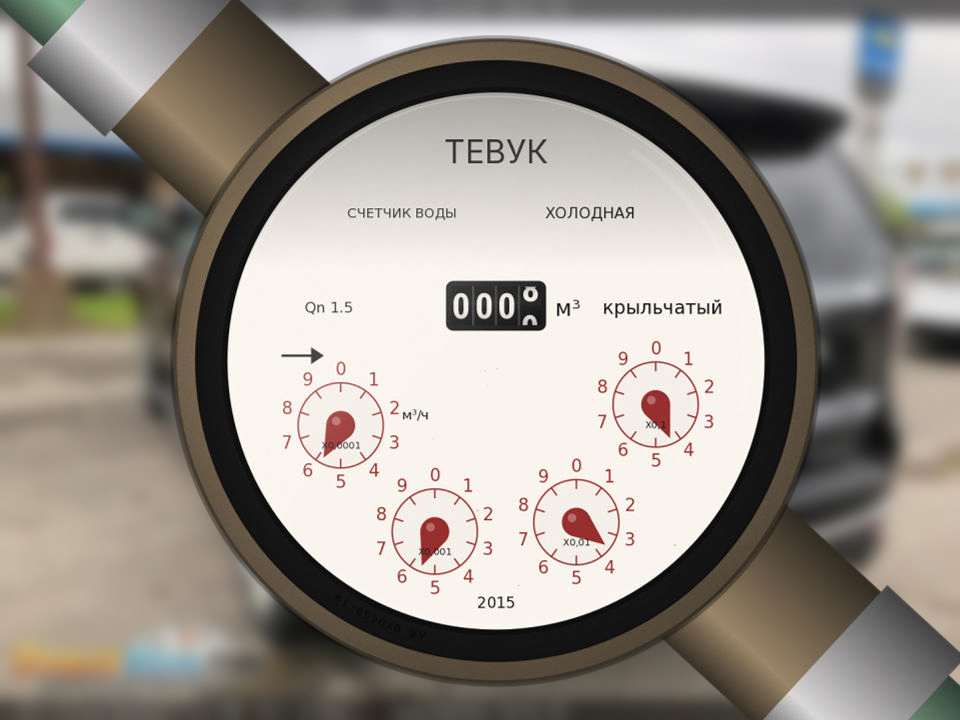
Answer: 8.4355 m³
